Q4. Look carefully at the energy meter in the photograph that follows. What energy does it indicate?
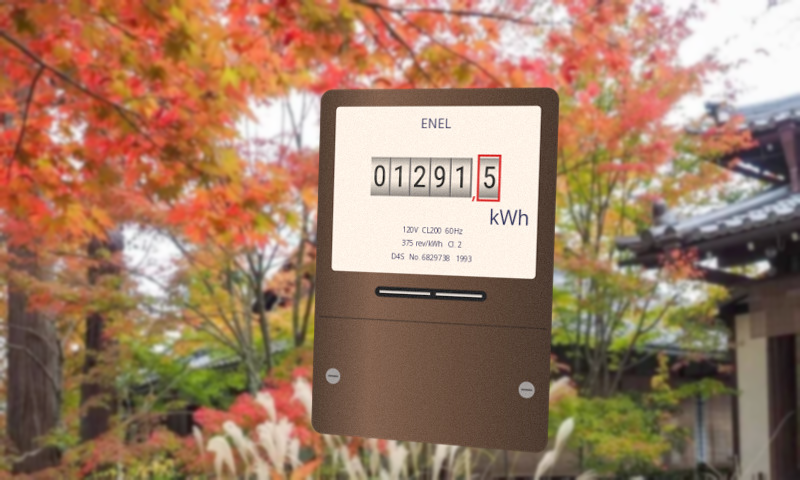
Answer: 1291.5 kWh
